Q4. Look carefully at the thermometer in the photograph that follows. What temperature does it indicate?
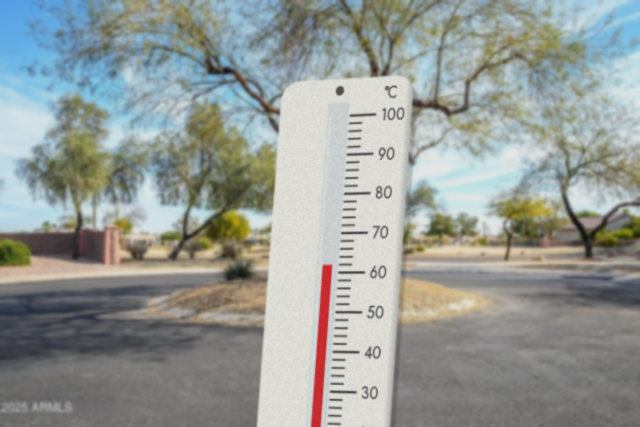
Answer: 62 °C
